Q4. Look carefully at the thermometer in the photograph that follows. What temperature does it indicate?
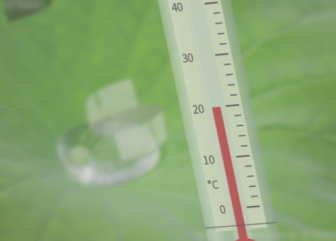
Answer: 20 °C
